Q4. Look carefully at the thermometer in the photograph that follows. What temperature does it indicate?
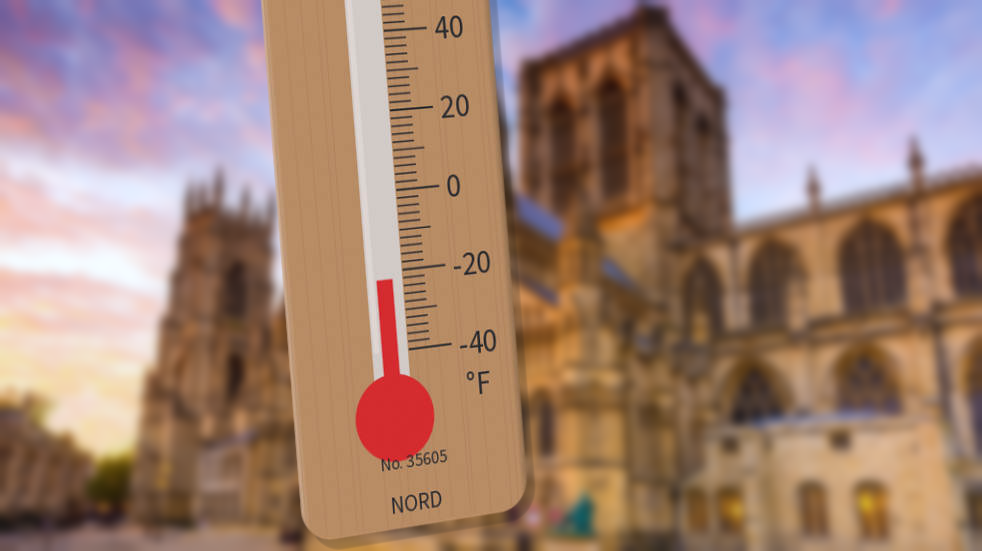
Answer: -22 °F
